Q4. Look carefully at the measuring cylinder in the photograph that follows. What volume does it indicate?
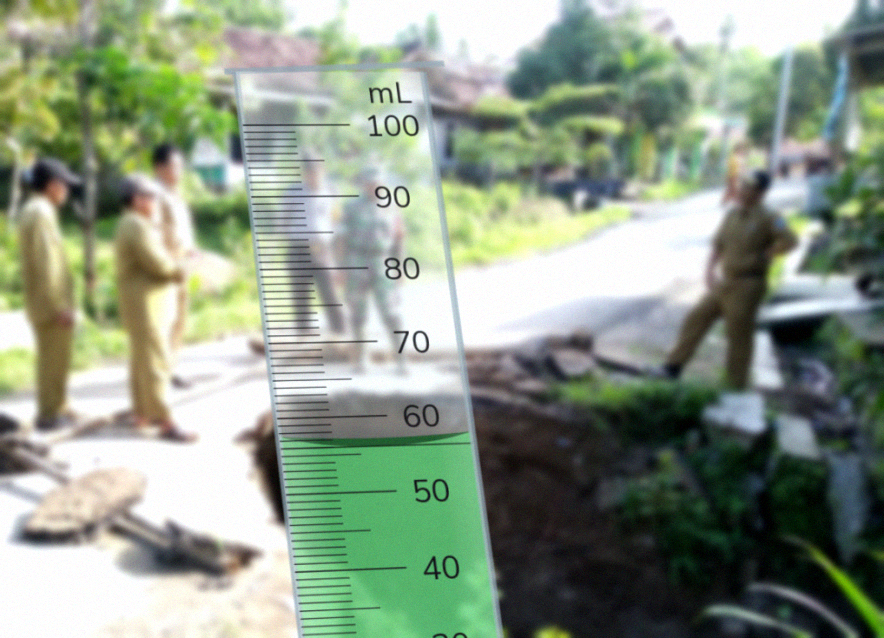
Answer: 56 mL
